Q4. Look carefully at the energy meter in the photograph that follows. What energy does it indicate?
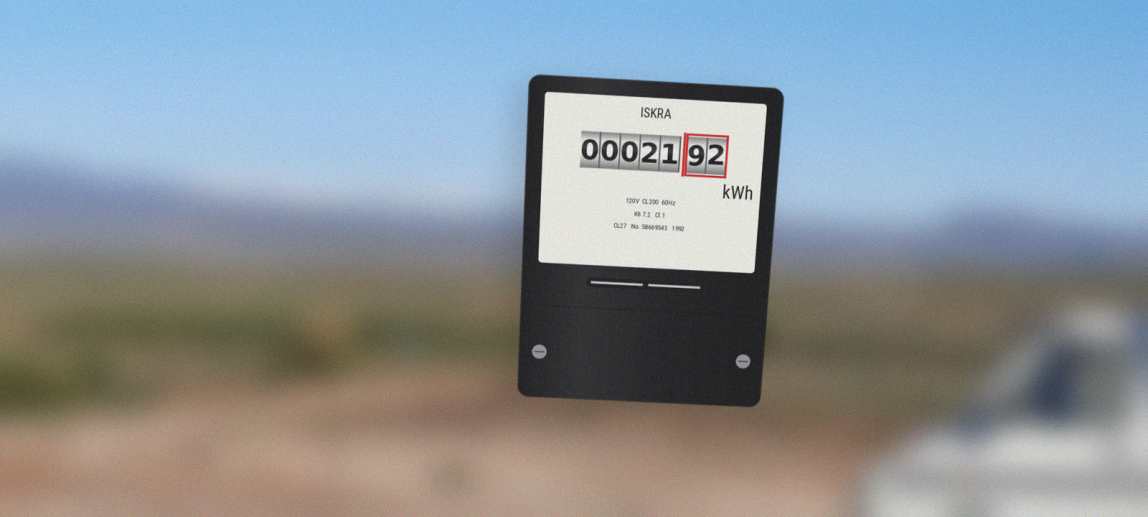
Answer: 21.92 kWh
